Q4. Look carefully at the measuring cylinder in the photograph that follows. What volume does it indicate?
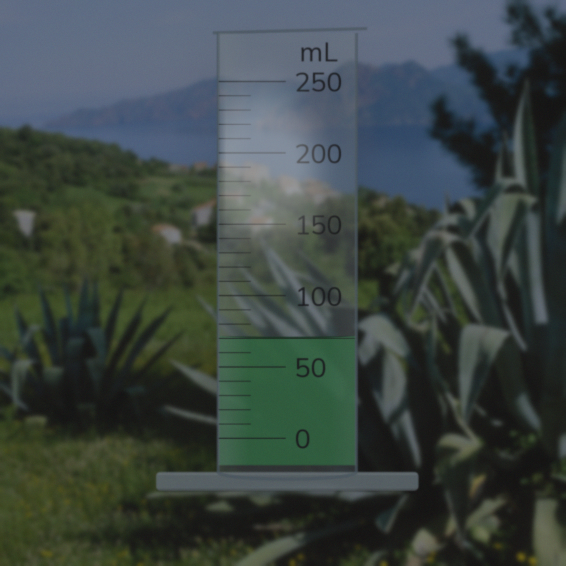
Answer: 70 mL
